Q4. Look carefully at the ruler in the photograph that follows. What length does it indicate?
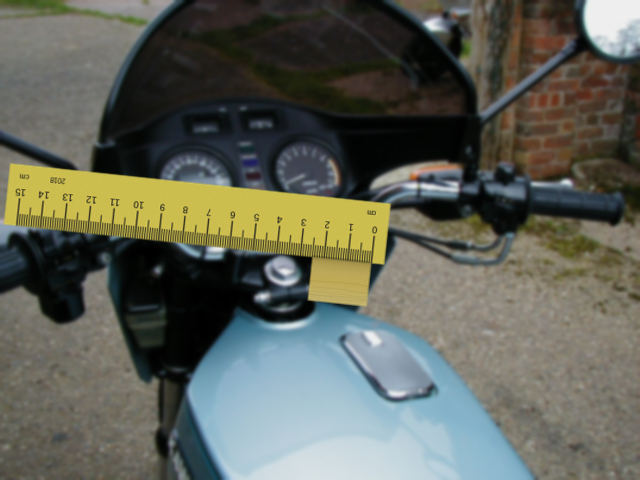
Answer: 2.5 cm
